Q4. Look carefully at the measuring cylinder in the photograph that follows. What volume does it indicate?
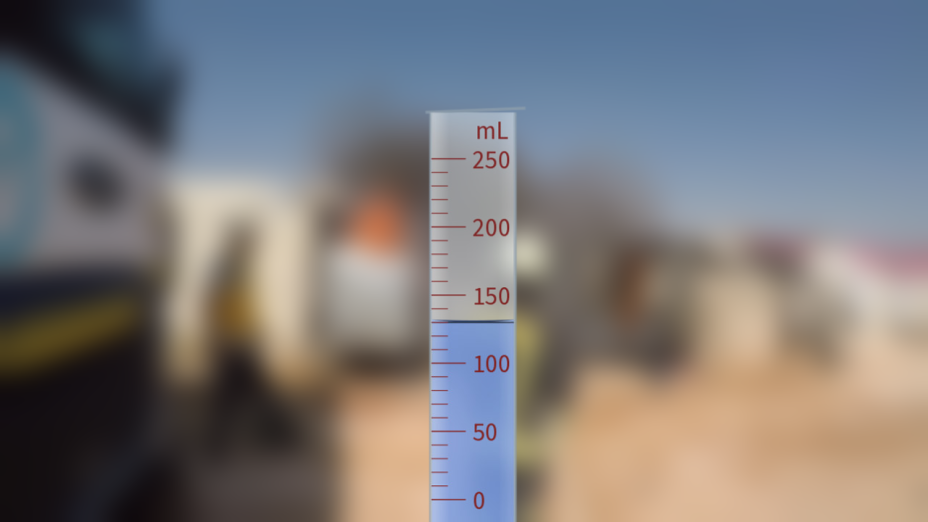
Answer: 130 mL
